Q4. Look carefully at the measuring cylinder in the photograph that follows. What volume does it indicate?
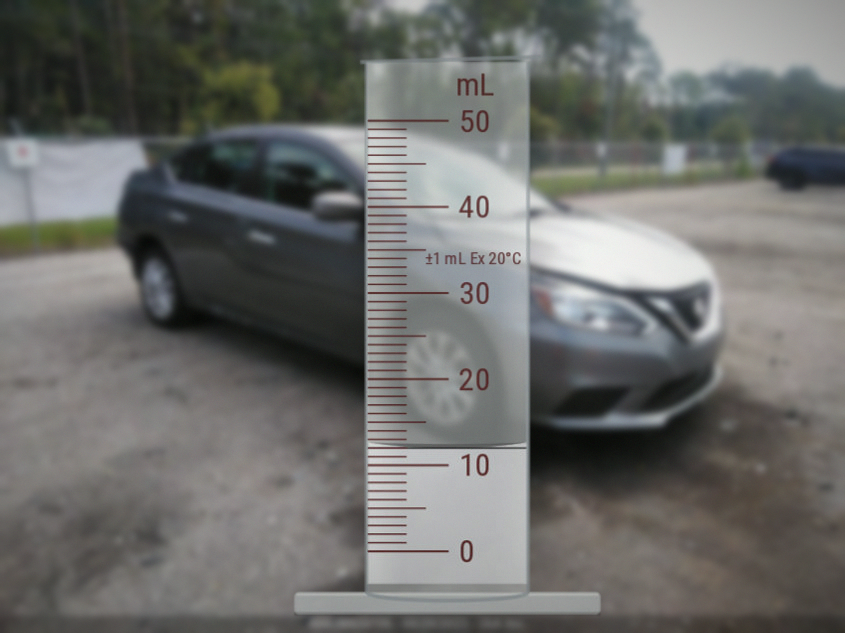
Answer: 12 mL
